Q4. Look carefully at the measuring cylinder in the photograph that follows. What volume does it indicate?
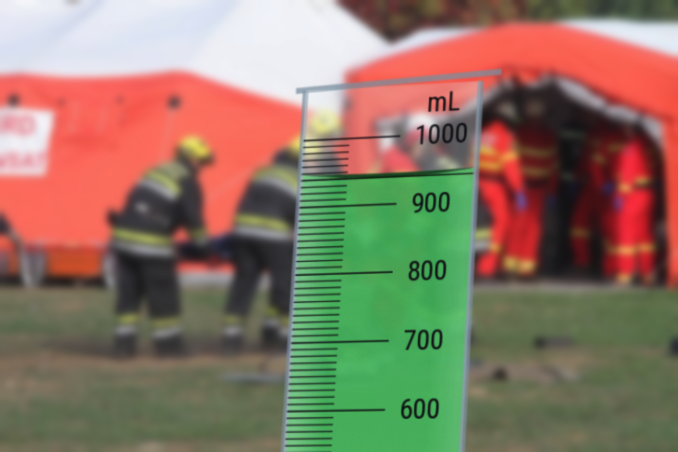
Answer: 940 mL
